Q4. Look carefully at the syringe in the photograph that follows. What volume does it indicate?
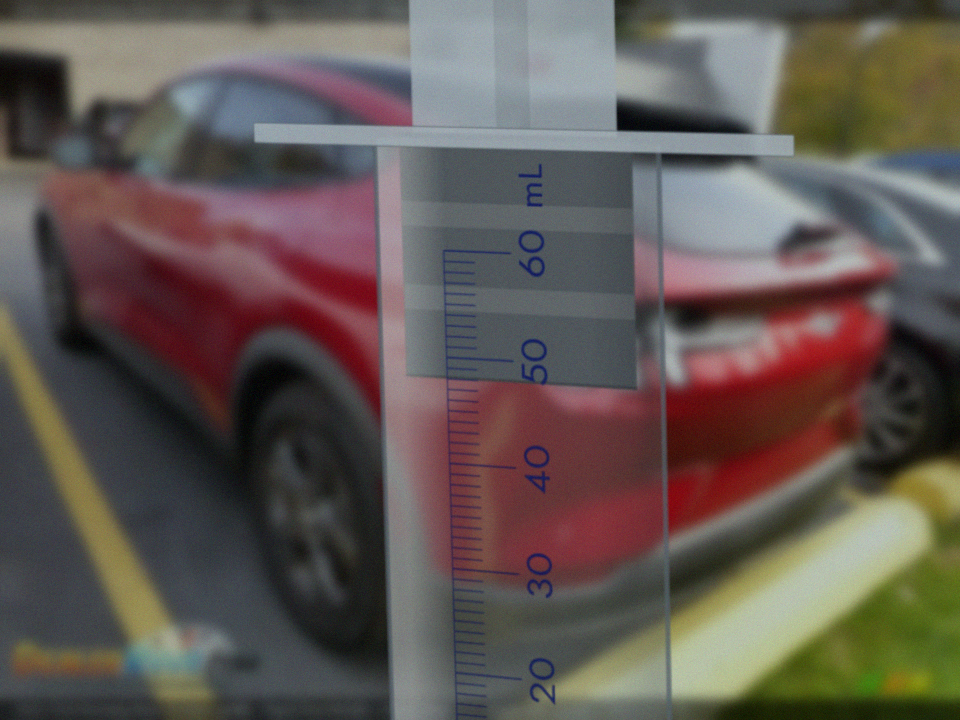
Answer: 48 mL
